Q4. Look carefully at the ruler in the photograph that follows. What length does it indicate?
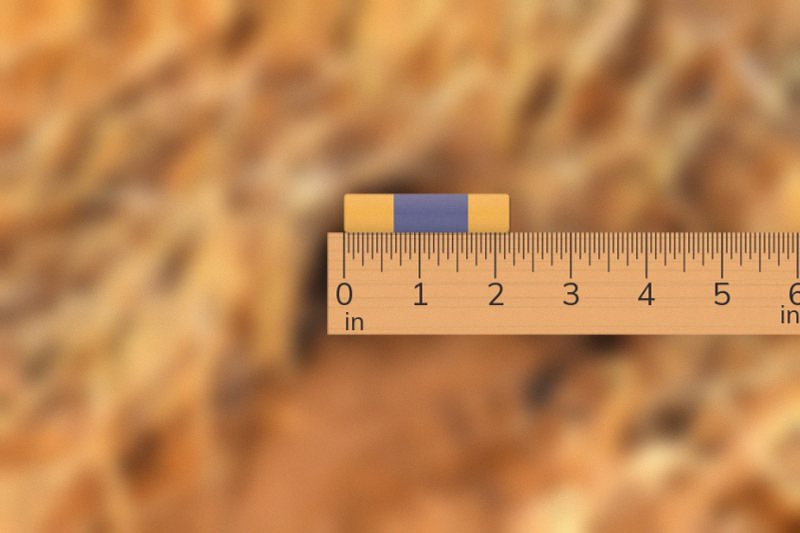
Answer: 2.1875 in
